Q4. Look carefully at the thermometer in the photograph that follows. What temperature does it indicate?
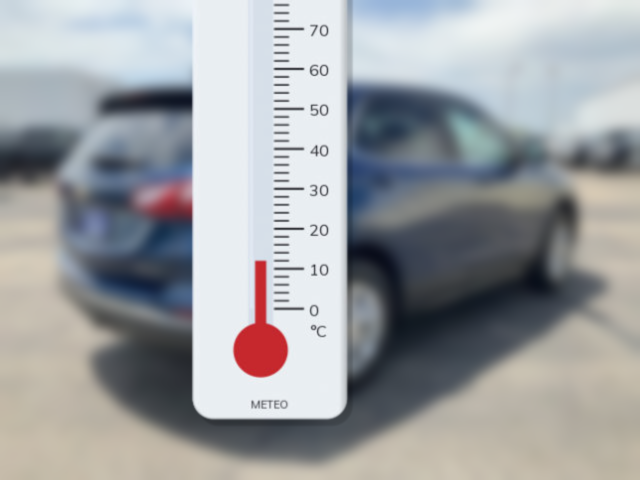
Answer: 12 °C
